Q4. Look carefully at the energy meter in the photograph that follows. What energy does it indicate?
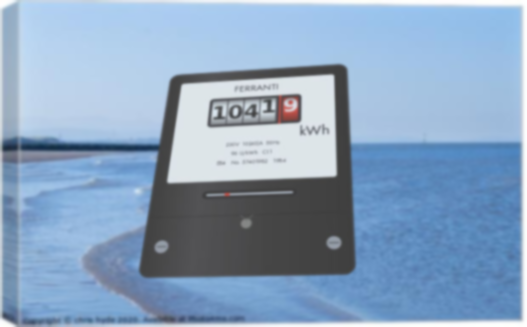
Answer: 1041.9 kWh
